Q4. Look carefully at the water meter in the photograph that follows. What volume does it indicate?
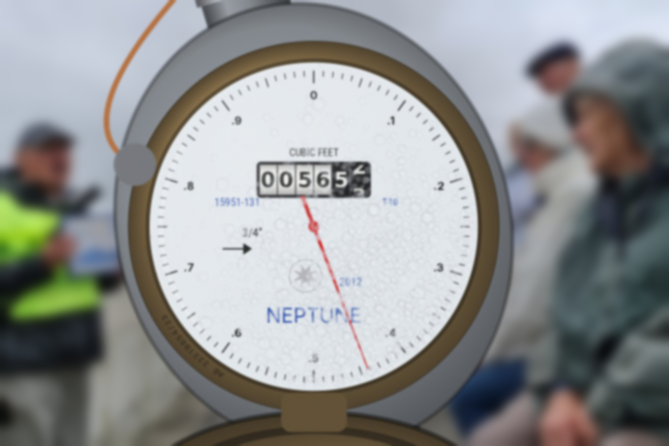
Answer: 5652.44 ft³
